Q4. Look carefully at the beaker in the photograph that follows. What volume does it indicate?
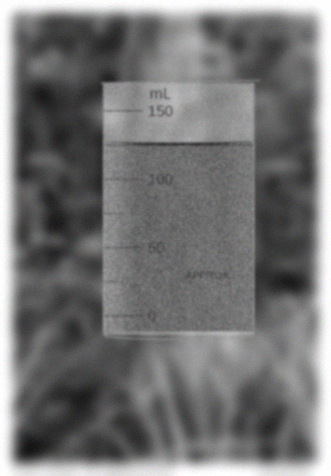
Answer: 125 mL
